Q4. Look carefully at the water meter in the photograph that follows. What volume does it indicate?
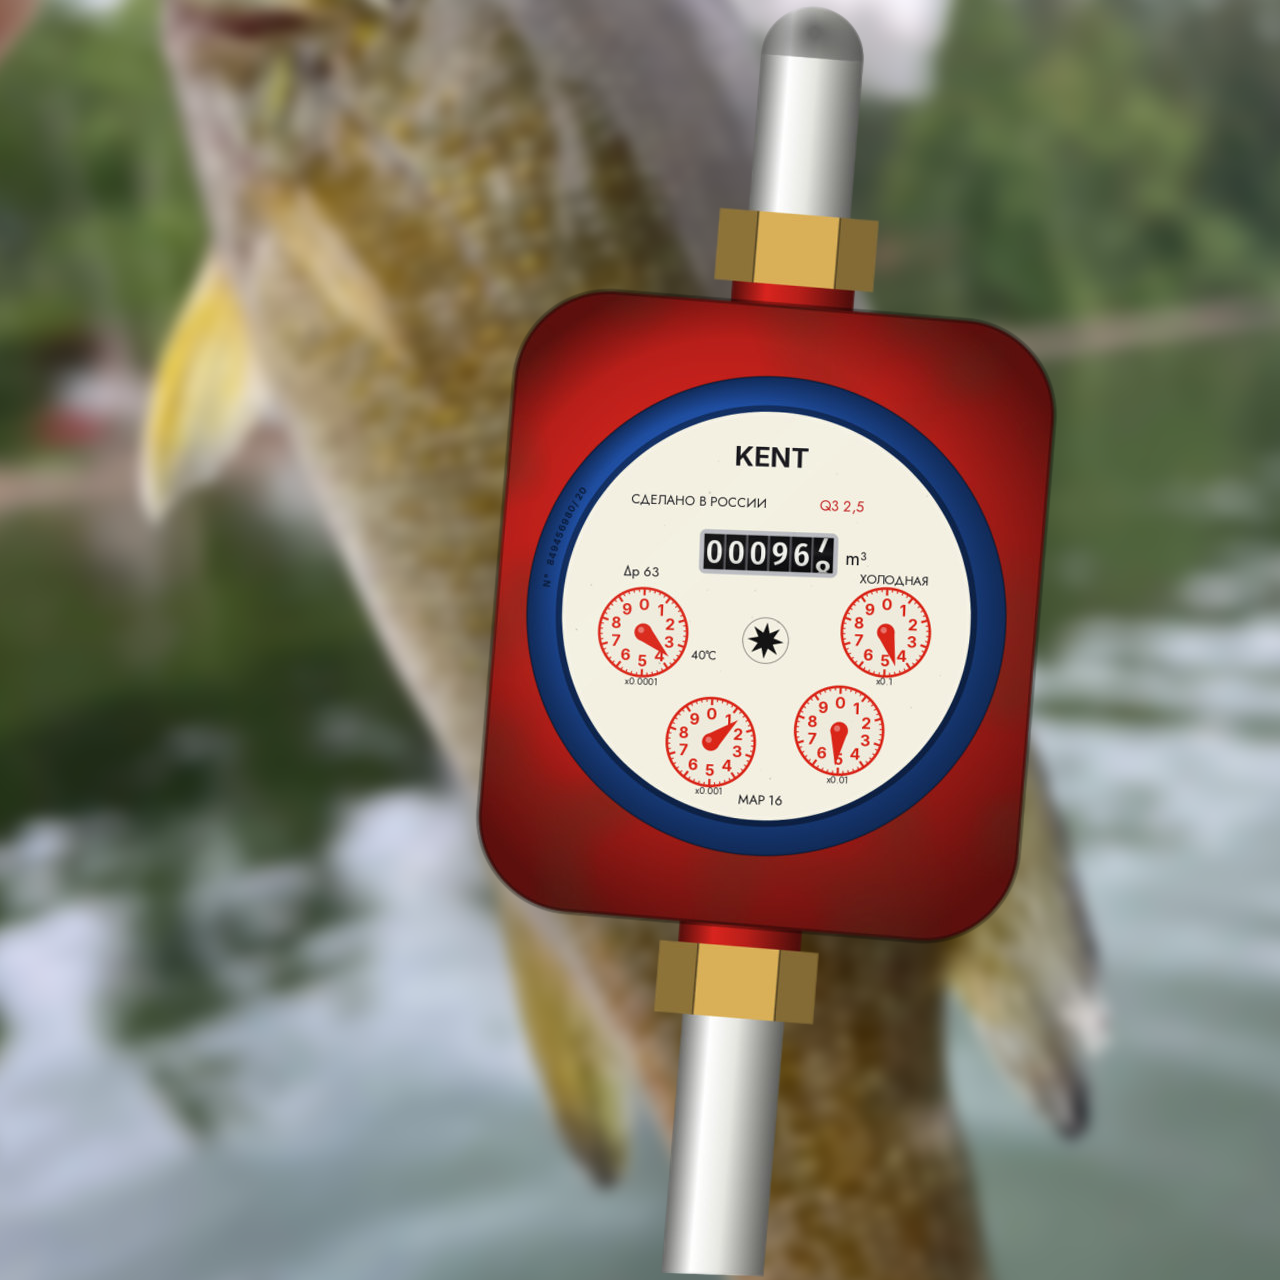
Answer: 967.4513 m³
